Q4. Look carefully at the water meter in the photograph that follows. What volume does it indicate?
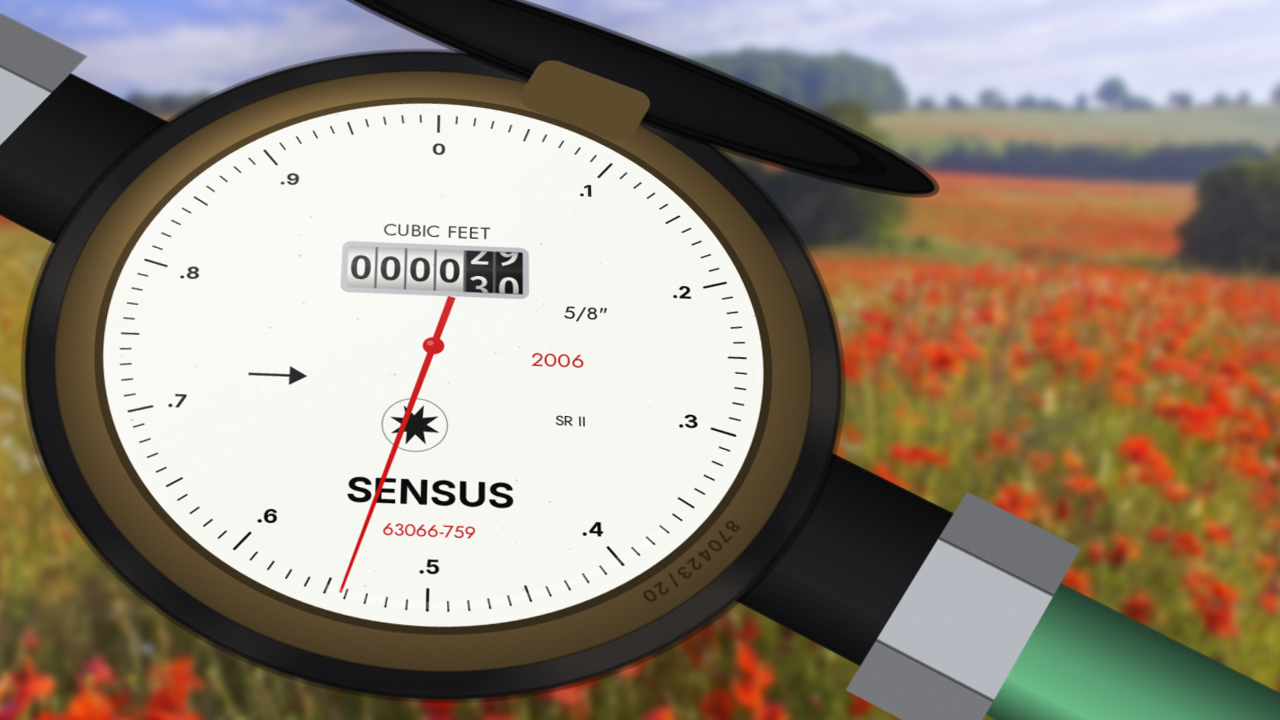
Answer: 29.54 ft³
